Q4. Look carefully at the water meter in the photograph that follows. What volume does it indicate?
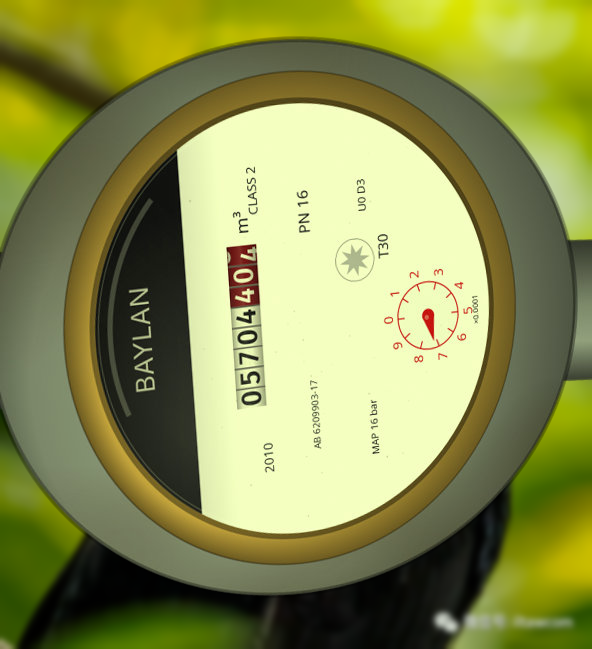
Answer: 5704.4037 m³
